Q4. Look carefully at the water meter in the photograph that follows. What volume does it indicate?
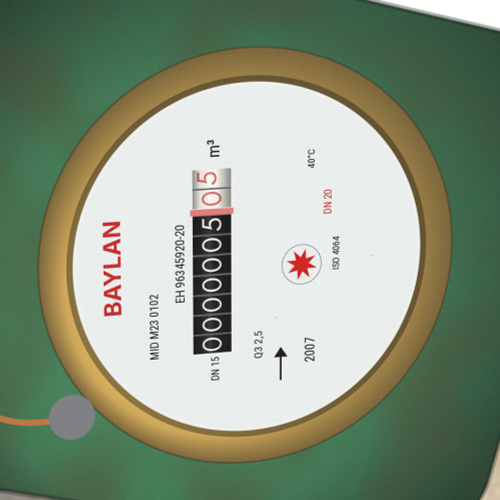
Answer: 5.05 m³
